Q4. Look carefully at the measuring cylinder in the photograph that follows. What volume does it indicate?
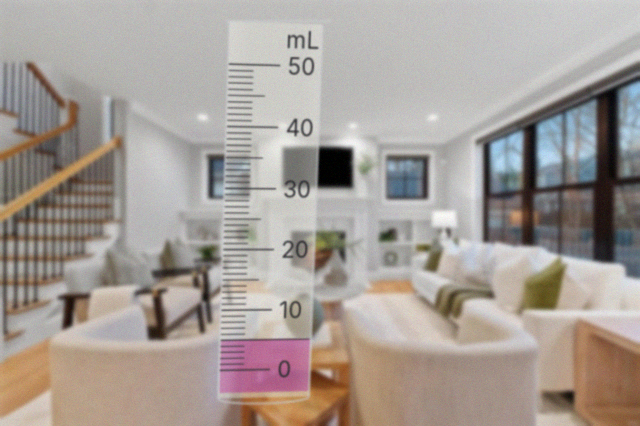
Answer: 5 mL
